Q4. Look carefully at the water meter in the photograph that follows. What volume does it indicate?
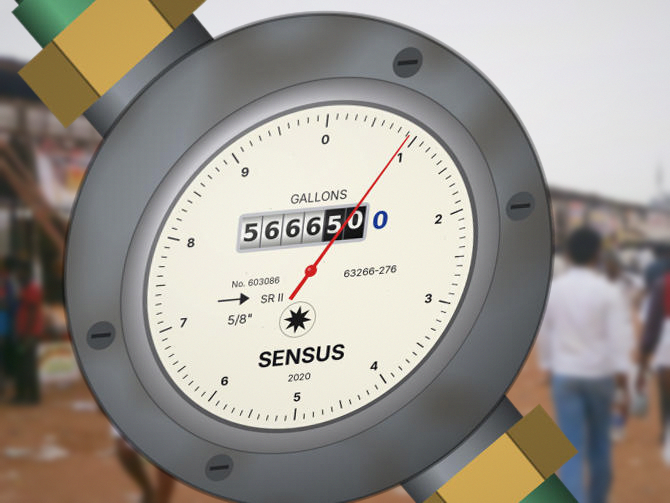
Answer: 5666500.9 gal
